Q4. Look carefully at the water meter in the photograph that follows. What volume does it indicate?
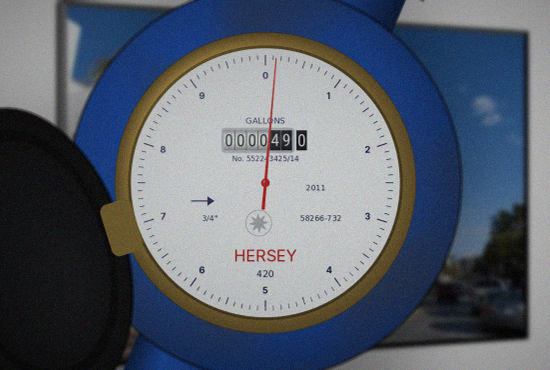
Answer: 490.1 gal
